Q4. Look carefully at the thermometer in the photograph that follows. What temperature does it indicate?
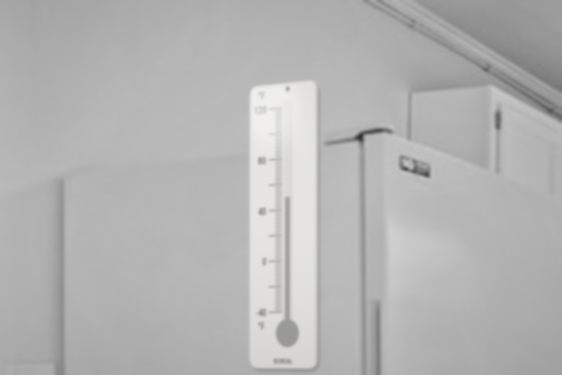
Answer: 50 °F
